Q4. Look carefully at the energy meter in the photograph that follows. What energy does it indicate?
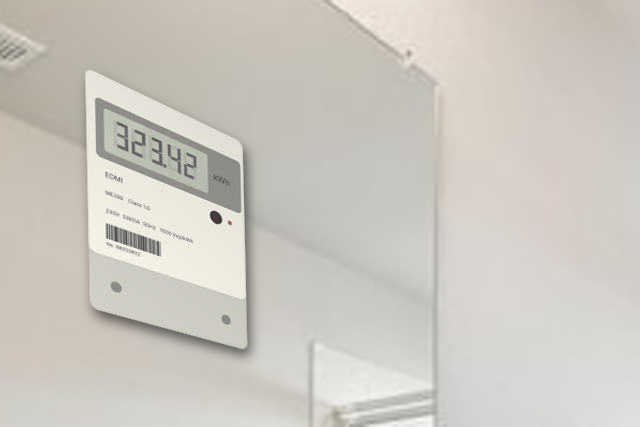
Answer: 323.42 kWh
